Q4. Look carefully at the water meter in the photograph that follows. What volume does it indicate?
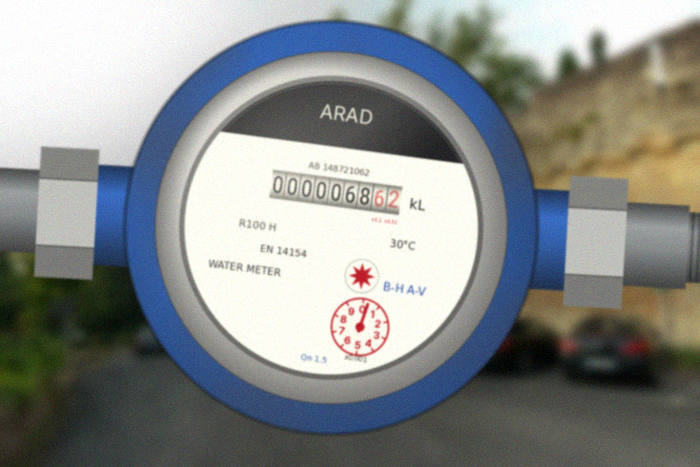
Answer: 68.620 kL
